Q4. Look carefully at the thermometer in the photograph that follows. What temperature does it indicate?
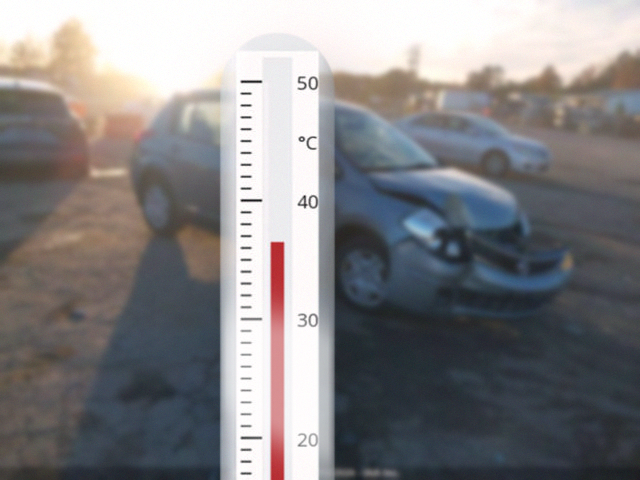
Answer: 36.5 °C
